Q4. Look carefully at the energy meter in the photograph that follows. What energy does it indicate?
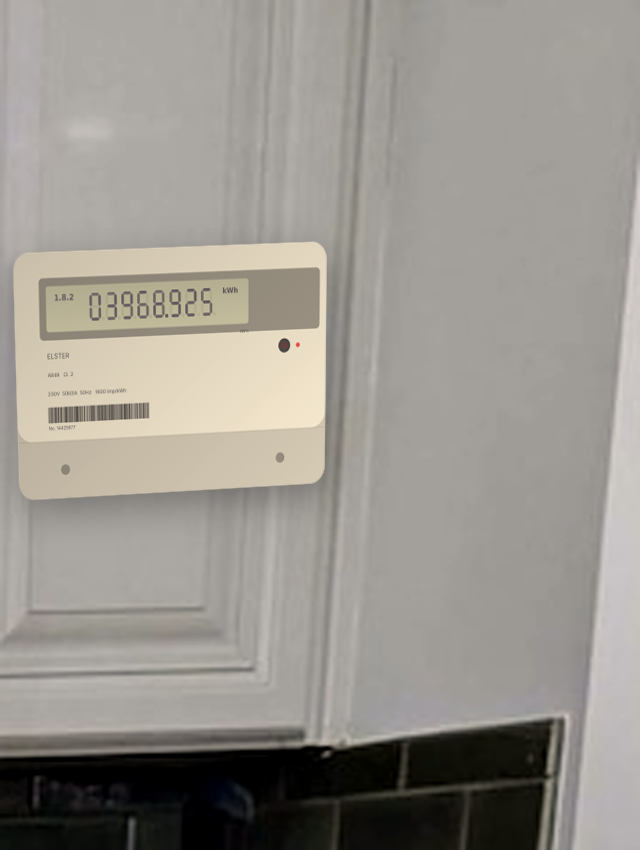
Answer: 3968.925 kWh
